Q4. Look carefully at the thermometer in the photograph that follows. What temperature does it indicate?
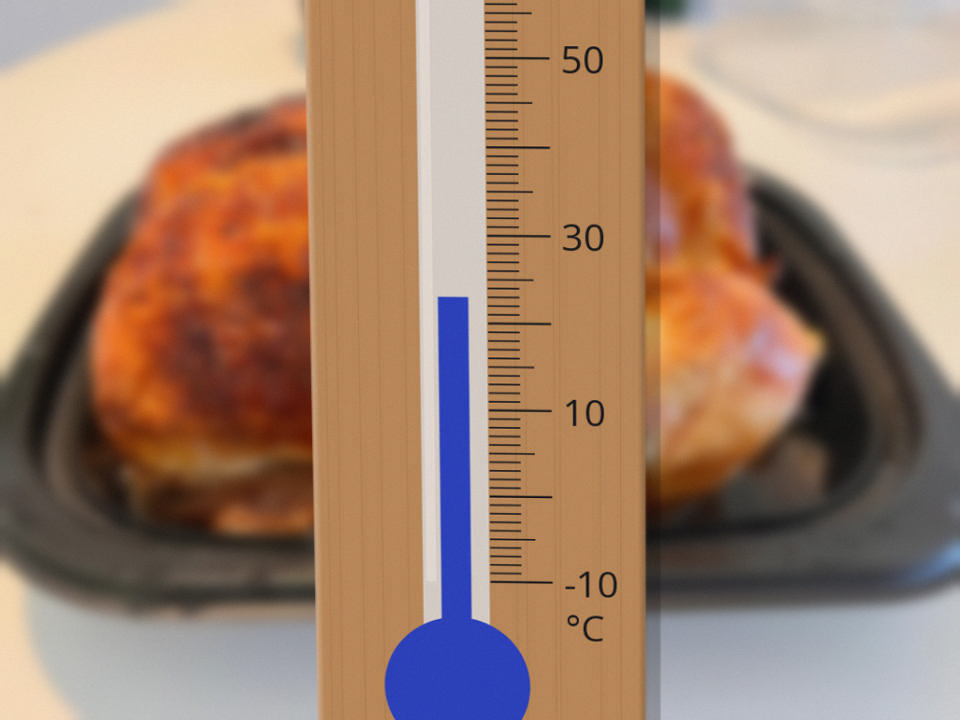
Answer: 23 °C
